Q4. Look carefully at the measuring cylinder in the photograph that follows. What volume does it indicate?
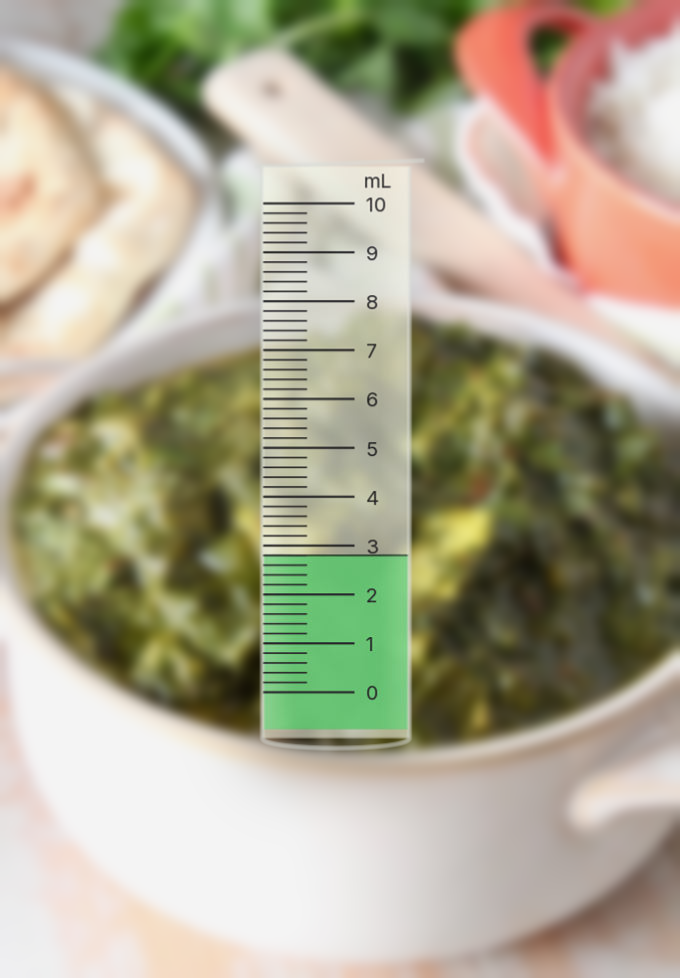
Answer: 2.8 mL
